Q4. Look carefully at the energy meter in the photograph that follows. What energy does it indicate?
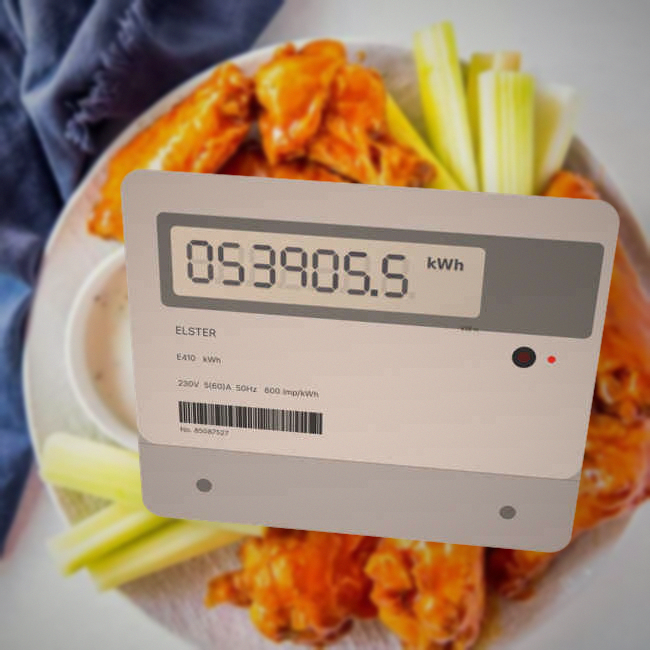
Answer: 53905.5 kWh
